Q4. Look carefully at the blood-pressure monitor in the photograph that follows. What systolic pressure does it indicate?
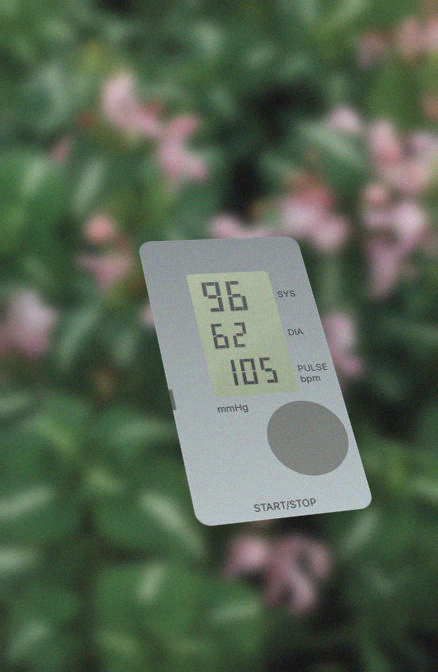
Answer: 96 mmHg
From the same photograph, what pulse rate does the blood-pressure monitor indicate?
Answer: 105 bpm
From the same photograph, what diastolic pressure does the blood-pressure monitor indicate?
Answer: 62 mmHg
